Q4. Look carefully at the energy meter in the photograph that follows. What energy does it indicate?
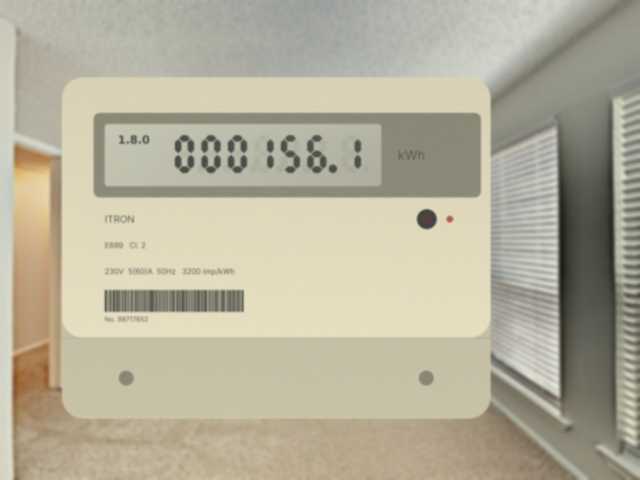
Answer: 156.1 kWh
